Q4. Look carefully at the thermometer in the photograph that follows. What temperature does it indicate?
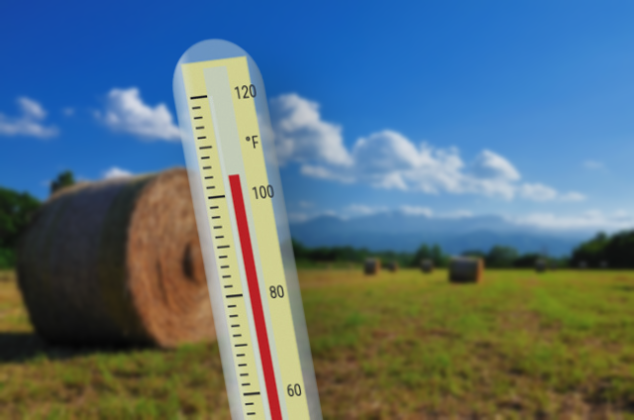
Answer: 104 °F
